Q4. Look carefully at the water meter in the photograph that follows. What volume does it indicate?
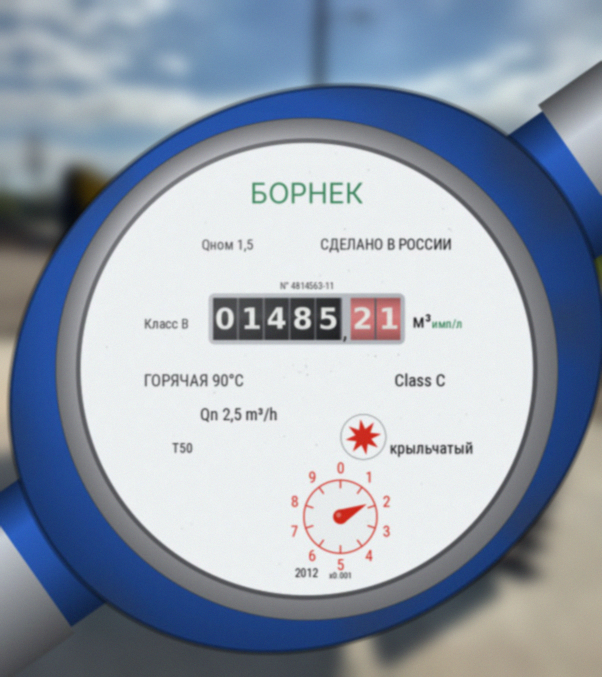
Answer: 1485.211 m³
